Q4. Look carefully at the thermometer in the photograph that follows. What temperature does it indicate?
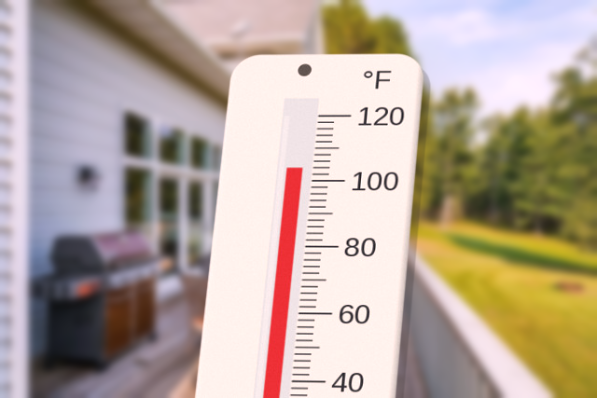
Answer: 104 °F
